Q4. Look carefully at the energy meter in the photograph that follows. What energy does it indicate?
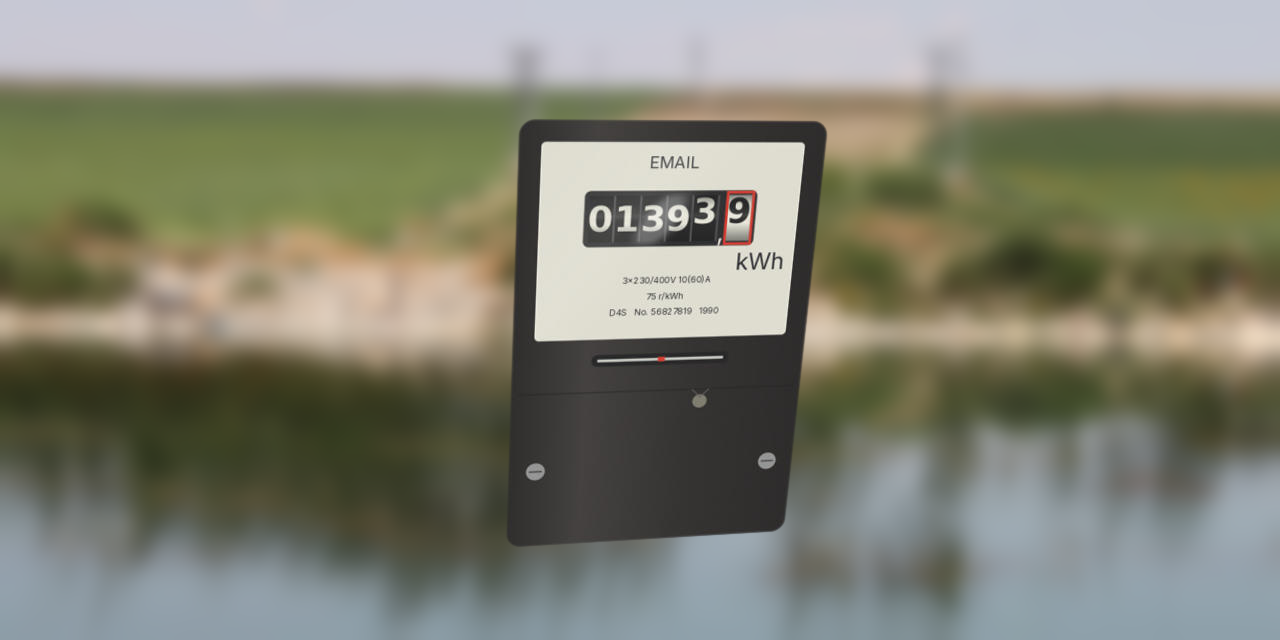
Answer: 1393.9 kWh
